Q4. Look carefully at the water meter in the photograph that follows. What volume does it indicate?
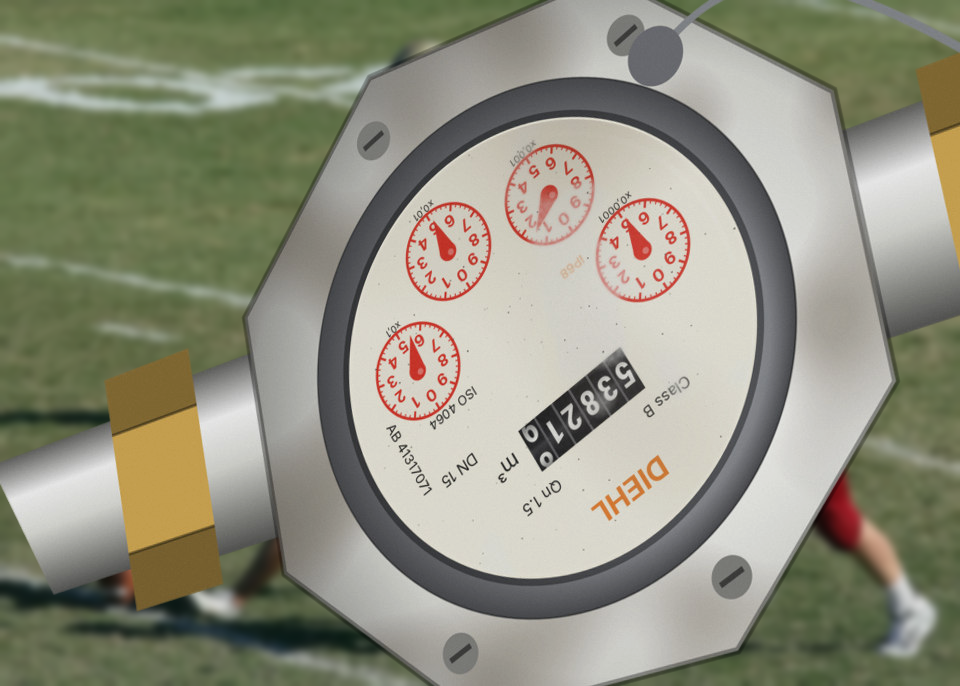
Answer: 538218.5515 m³
